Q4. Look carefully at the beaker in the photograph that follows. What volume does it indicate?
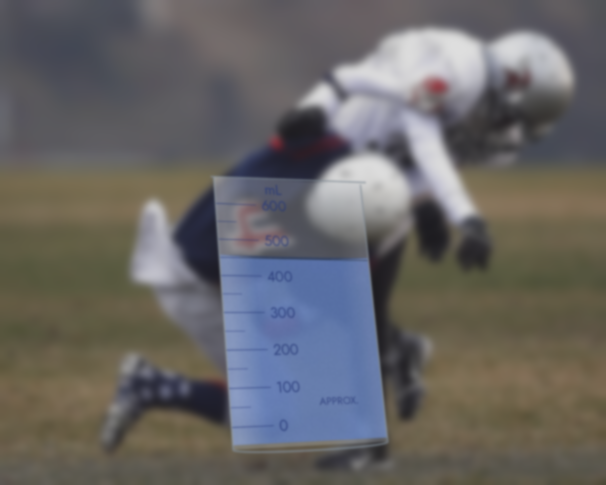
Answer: 450 mL
